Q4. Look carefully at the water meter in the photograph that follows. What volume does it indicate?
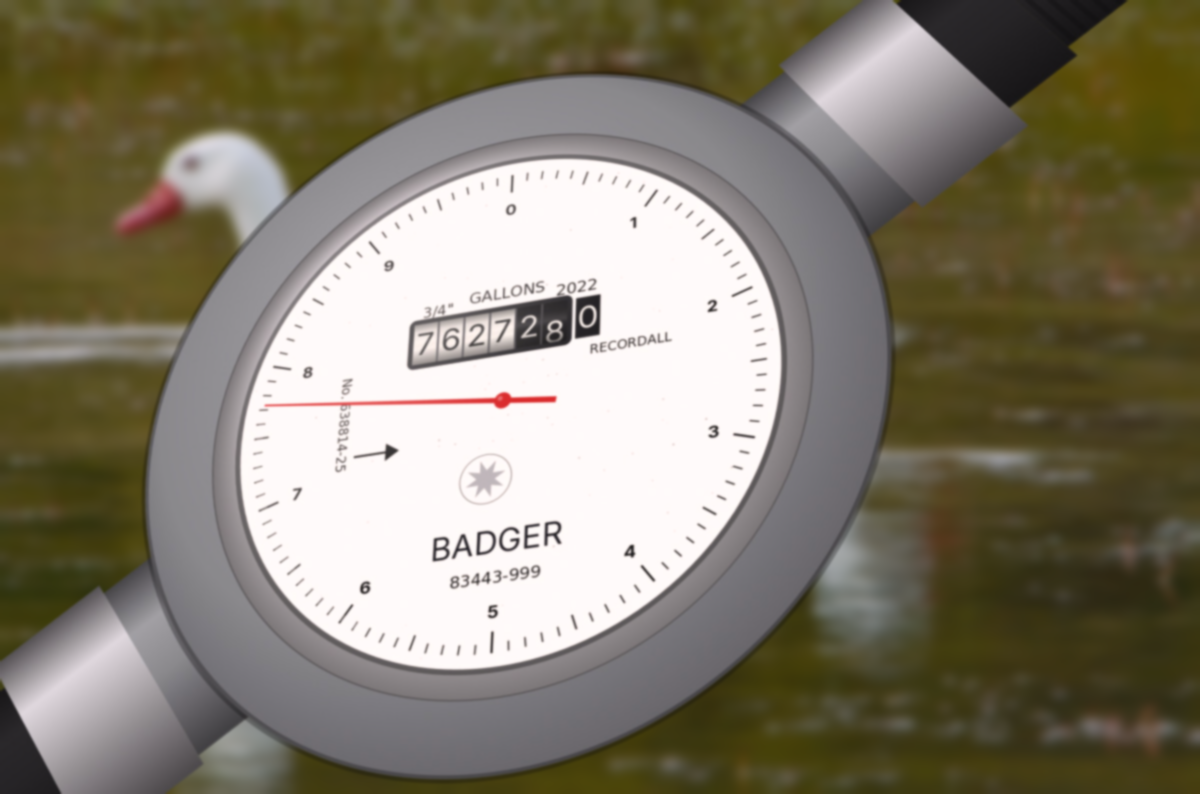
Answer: 7627277.7 gal
